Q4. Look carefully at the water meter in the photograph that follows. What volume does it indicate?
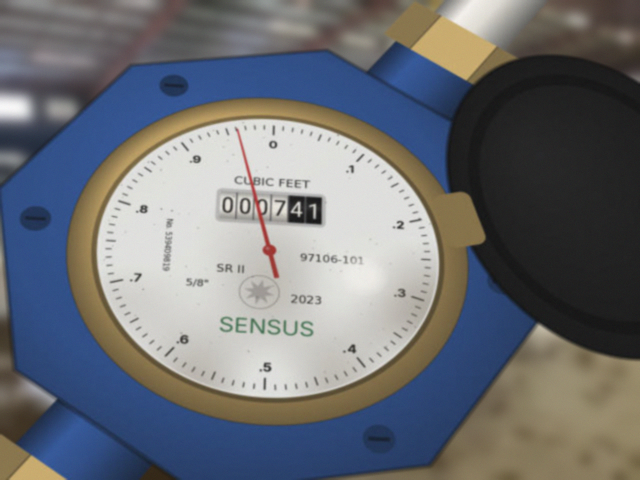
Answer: 740.96 ft³
